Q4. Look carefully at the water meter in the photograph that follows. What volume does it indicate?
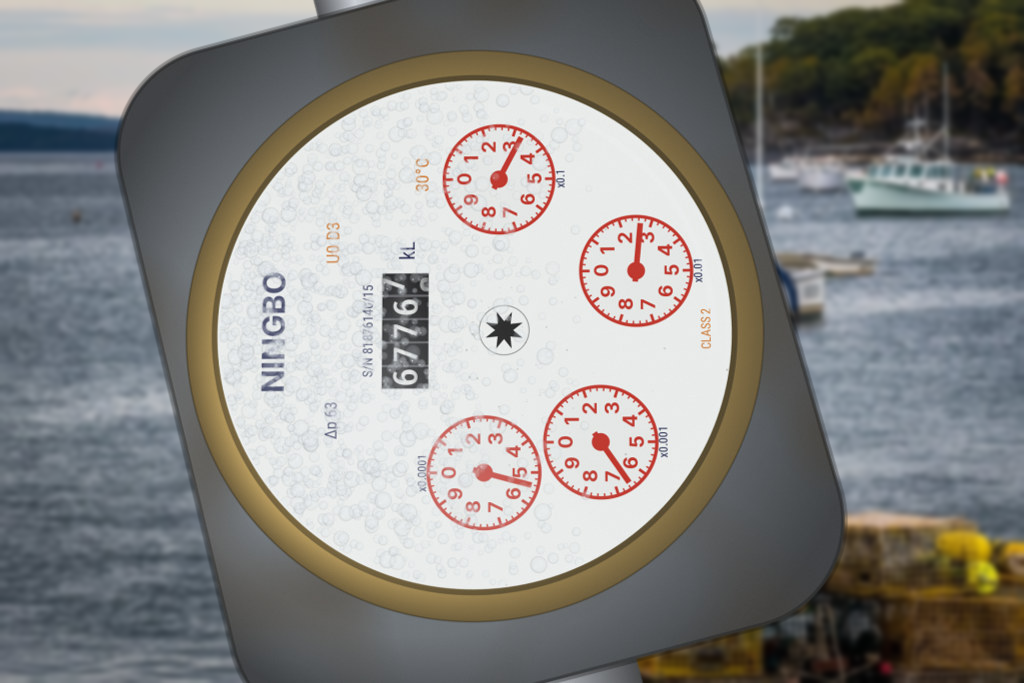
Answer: 67767.3265 kL
